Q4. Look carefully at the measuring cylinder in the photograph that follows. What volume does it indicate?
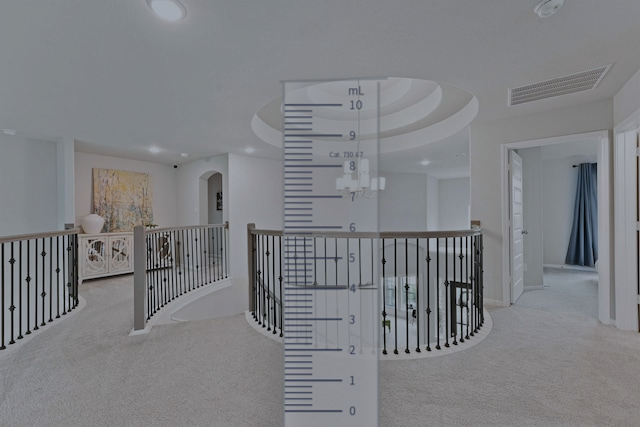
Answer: 4 mL
